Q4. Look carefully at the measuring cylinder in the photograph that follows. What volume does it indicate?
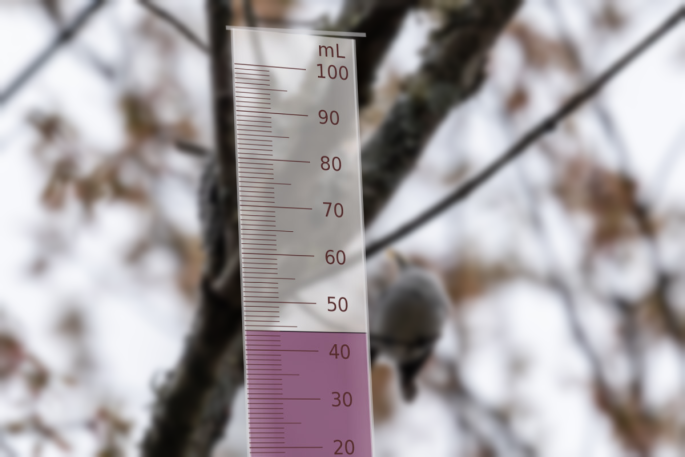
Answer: 44 mL
